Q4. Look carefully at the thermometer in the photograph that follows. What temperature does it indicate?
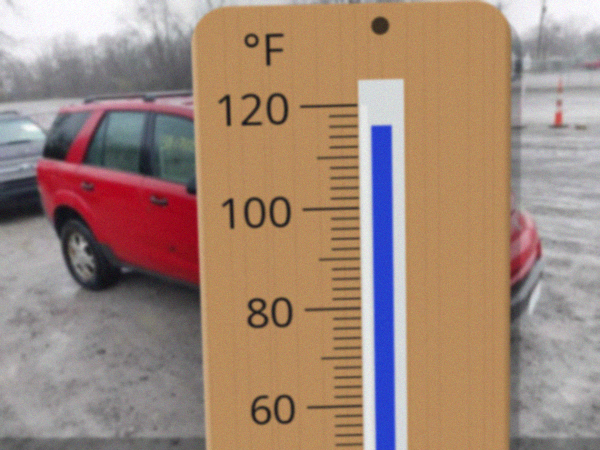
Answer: 116 °F
